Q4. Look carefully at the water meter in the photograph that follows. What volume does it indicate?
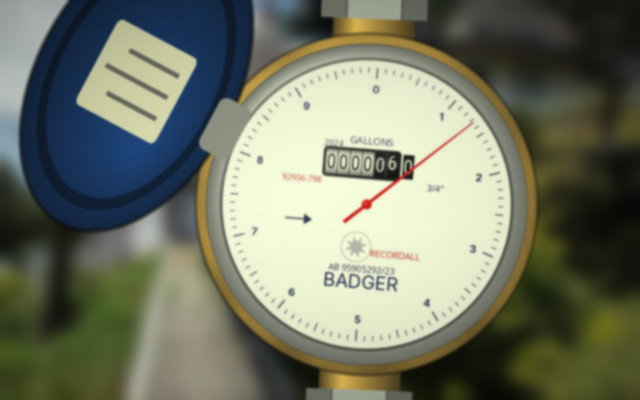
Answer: 61.3 gal
